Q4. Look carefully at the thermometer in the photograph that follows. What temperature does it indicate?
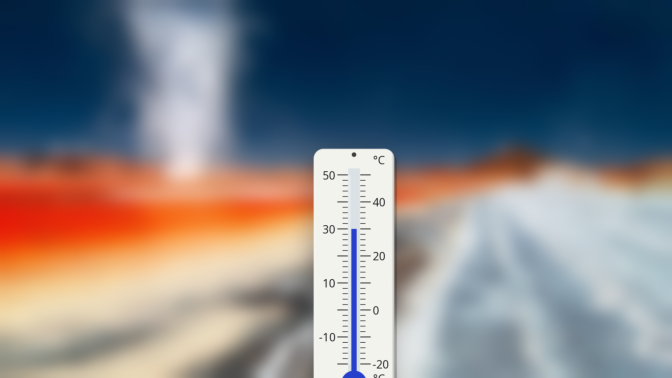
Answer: 30 °C
